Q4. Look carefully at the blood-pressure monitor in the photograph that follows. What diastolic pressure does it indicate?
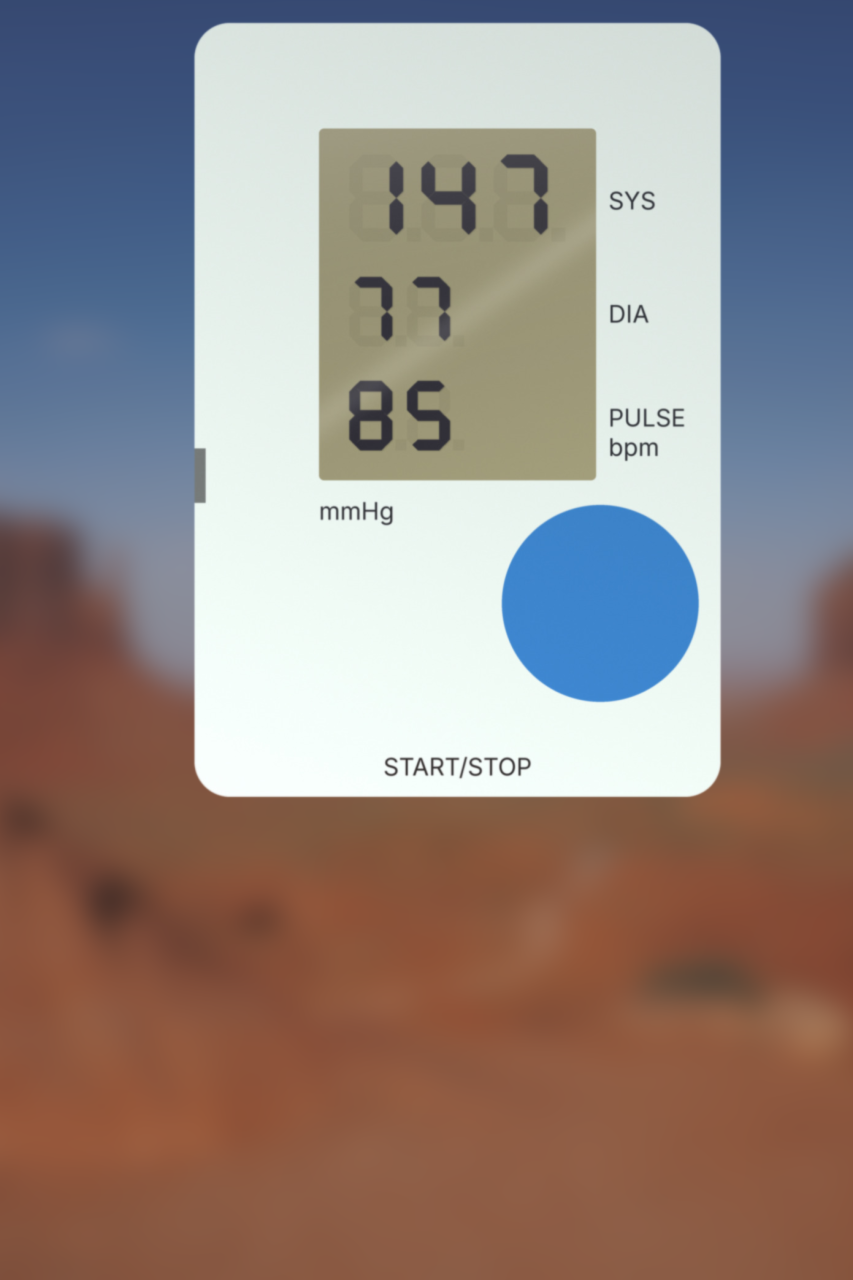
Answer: 77 mmHg
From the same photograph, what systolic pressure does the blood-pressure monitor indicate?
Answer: 147 mmHg
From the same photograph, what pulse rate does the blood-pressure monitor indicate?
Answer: 85 bpm
